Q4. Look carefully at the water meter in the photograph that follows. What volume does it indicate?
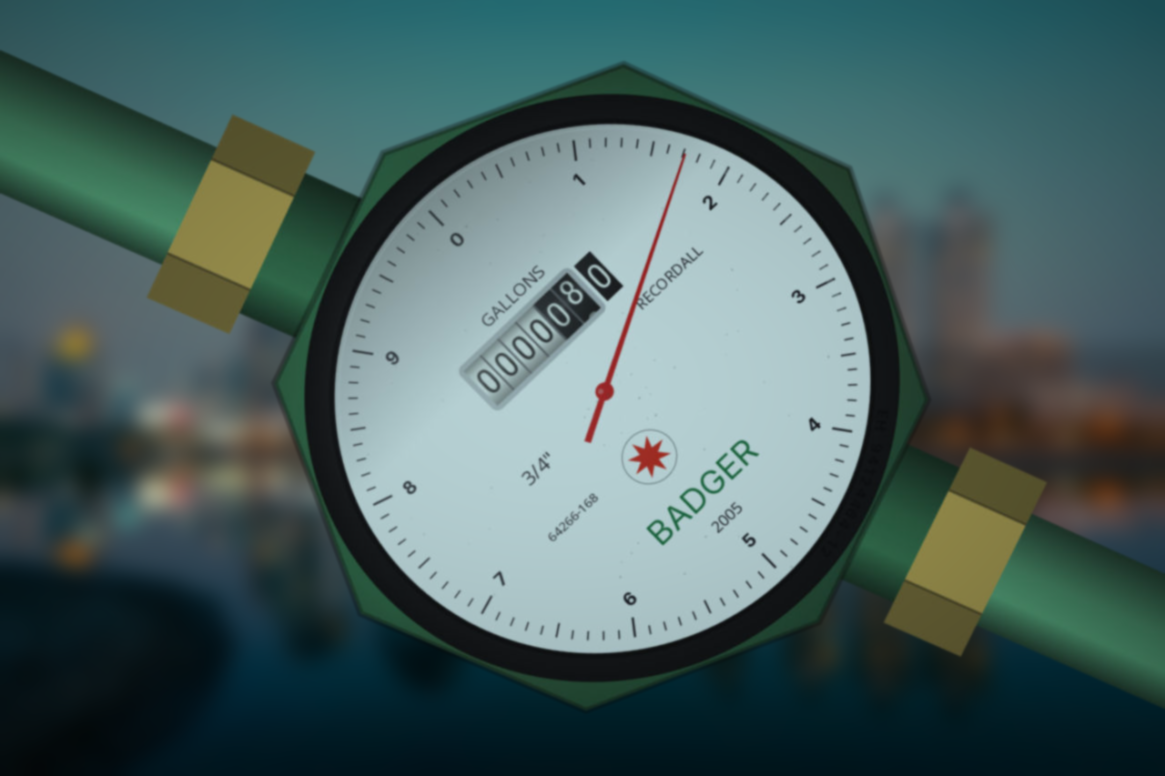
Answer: 81.7 gal
